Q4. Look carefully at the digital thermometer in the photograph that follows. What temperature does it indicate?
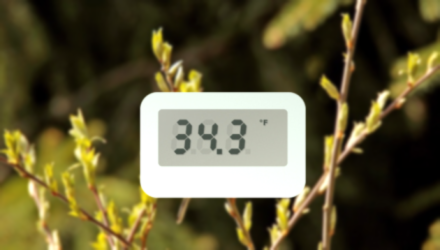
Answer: 34.3 °F
